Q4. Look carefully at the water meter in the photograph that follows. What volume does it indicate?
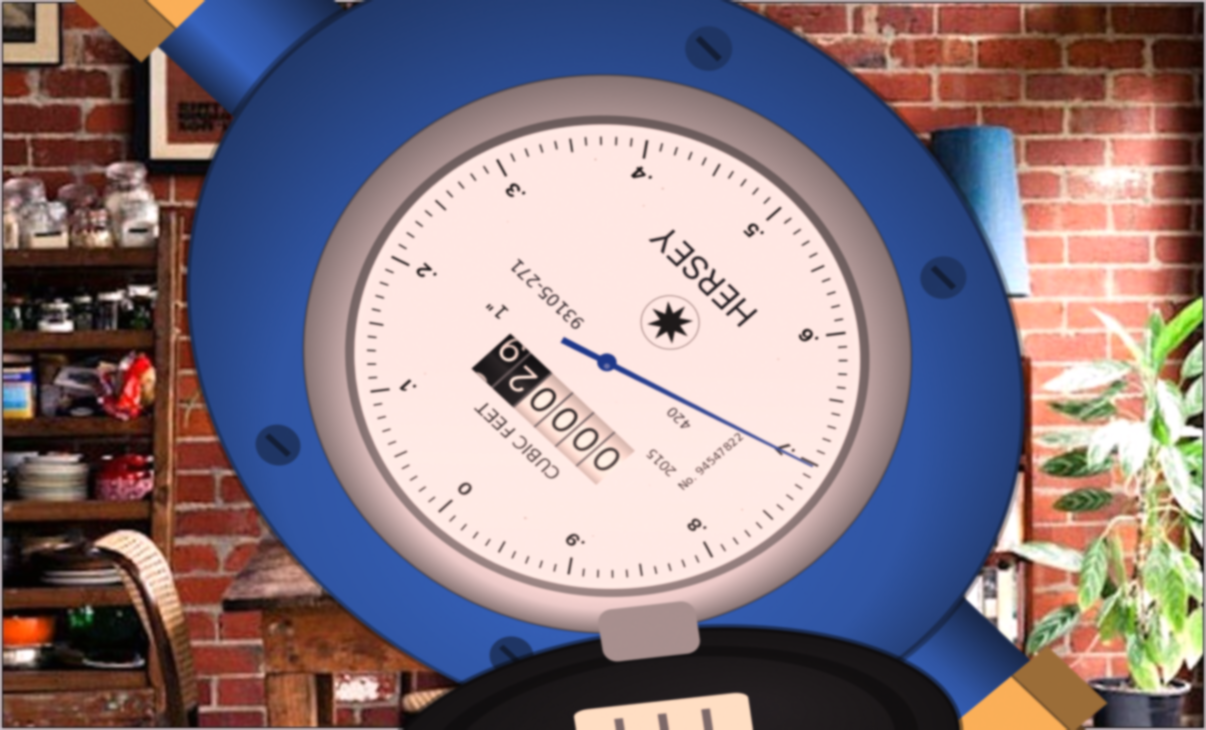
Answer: 28.70 ft³
